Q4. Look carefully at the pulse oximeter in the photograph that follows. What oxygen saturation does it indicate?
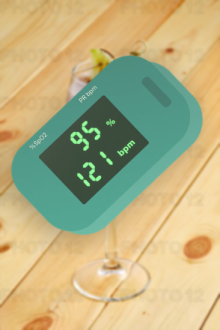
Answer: 95 %
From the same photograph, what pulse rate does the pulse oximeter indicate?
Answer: 121 bpm
